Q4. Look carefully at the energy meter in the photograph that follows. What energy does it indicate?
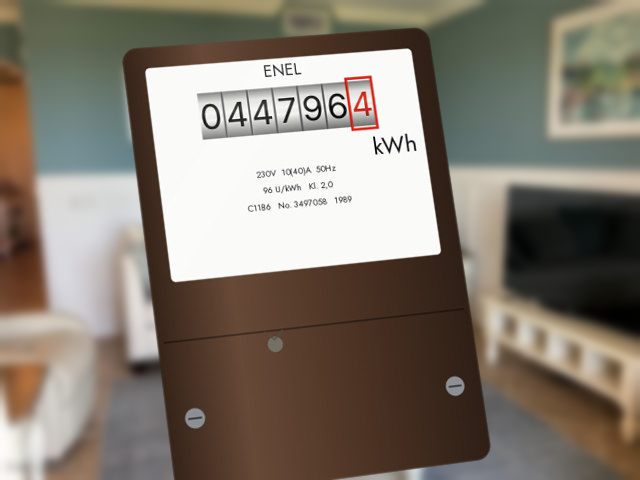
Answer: 44796.4 kWh
